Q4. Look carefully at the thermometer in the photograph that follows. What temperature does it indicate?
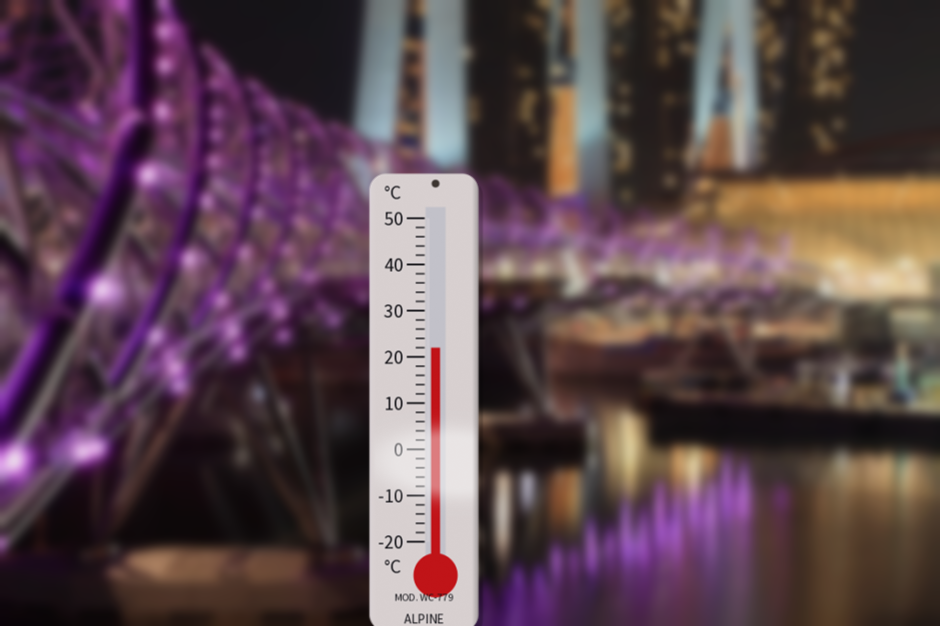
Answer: 22 °C
